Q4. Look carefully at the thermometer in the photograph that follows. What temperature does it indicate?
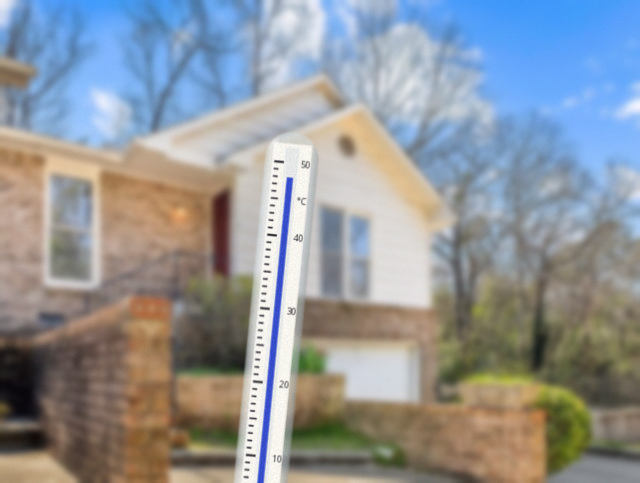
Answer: 48 °C
